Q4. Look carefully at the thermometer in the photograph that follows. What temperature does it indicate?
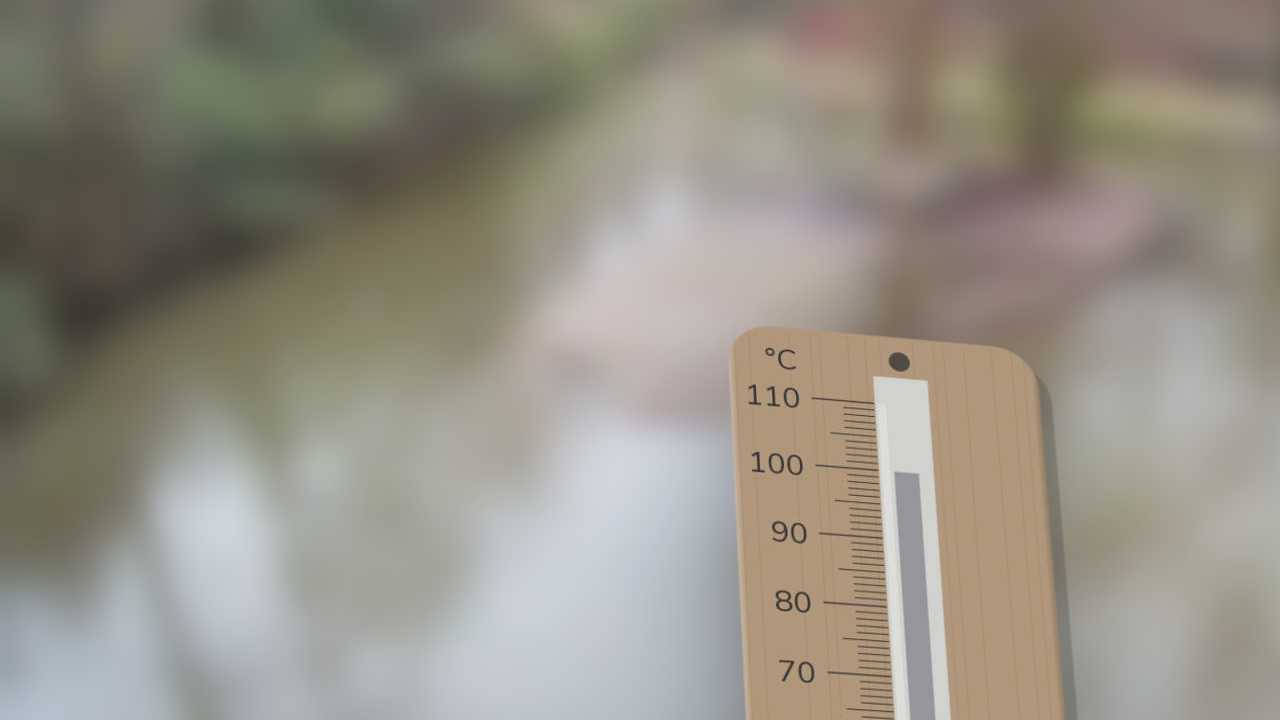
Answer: 100 °C
